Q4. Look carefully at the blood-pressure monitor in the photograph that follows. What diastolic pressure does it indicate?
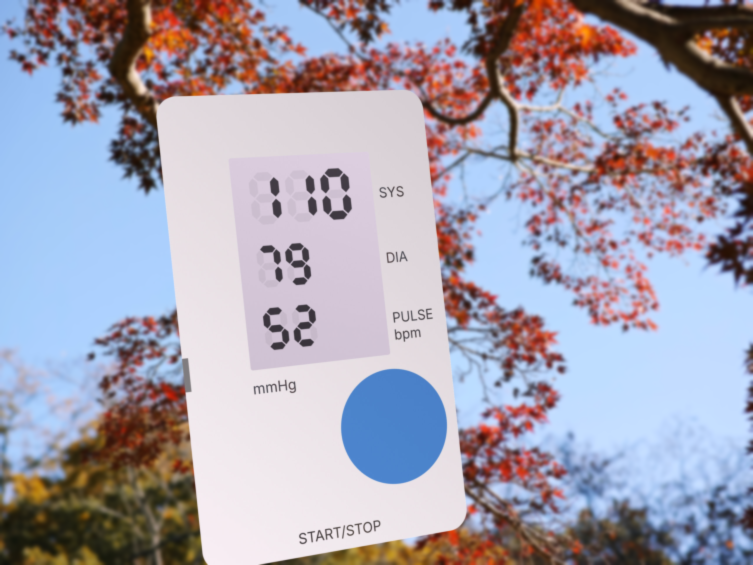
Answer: 79 mmHg
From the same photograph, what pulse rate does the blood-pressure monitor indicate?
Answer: 52 bpm
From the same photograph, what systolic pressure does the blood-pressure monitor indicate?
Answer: 110 mmHg
